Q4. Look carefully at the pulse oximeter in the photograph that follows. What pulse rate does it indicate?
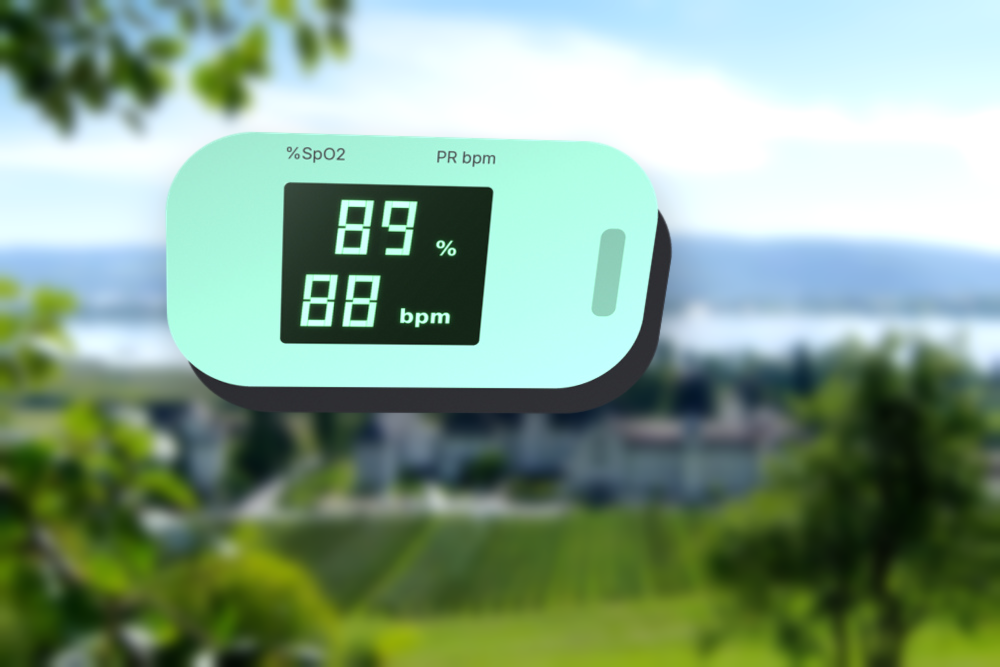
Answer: 88 bpm
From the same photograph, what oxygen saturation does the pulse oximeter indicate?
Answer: 89 %
